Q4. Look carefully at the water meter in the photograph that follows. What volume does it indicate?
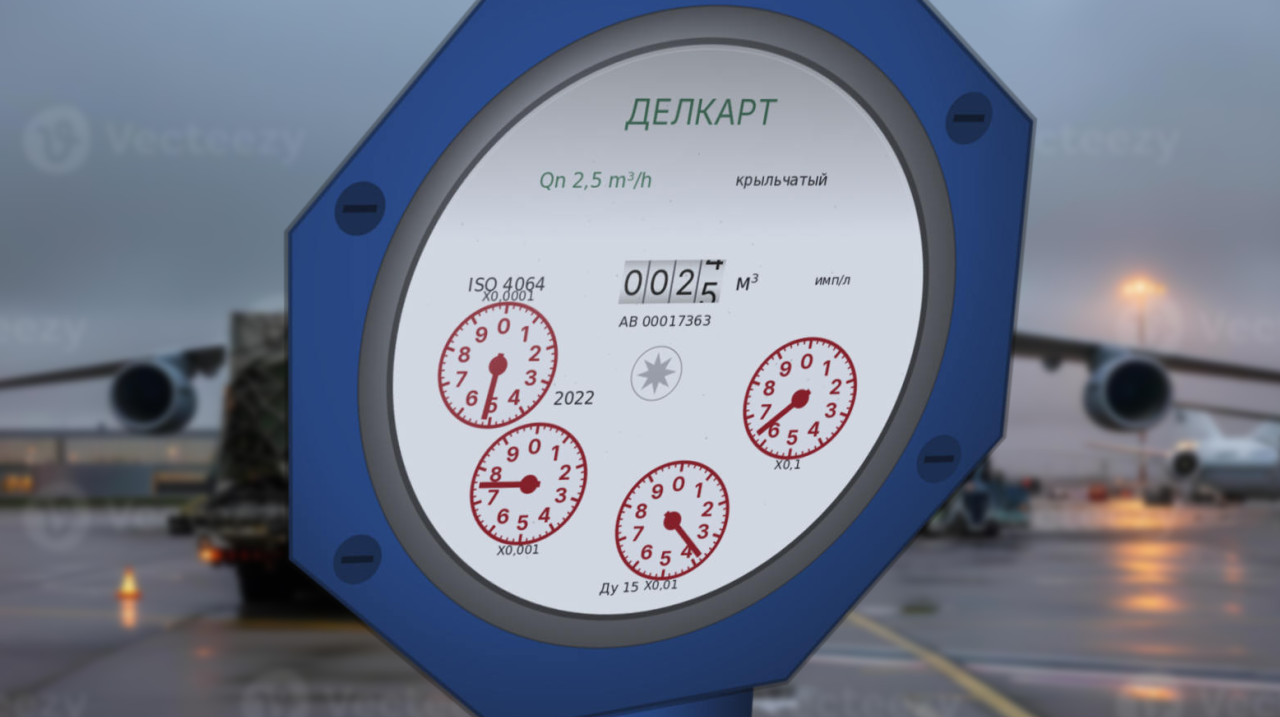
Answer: 24.6375 m³
